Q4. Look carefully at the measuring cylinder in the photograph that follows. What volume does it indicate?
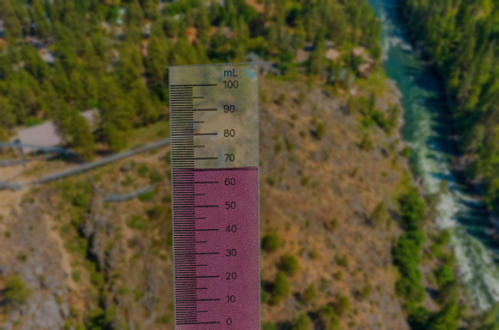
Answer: 65 mL
